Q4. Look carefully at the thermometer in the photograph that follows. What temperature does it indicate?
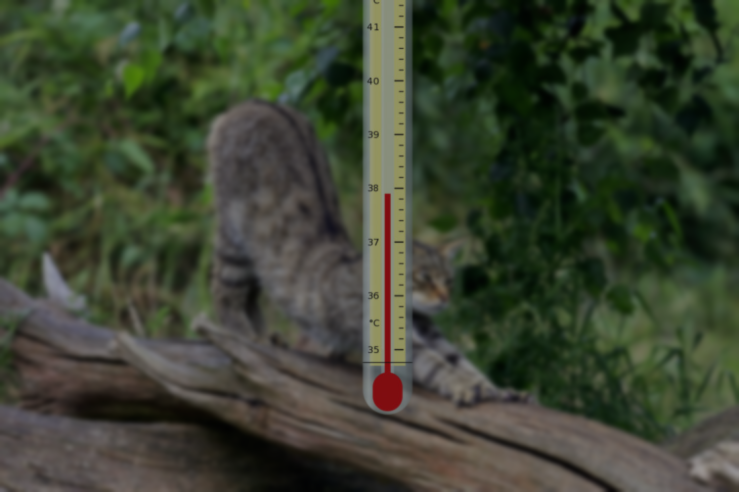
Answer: 37.9 °C
